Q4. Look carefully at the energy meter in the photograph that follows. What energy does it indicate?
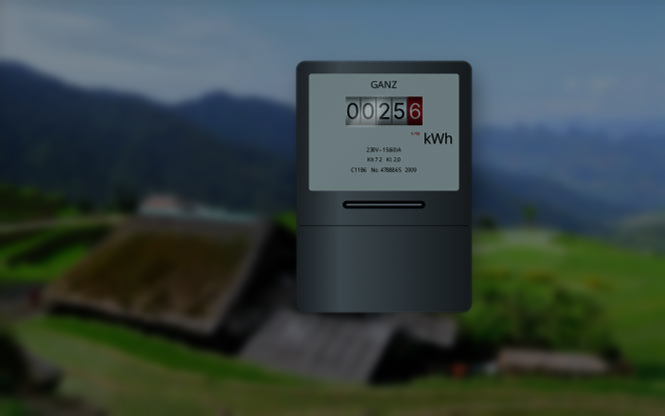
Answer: 25.6 kWh
